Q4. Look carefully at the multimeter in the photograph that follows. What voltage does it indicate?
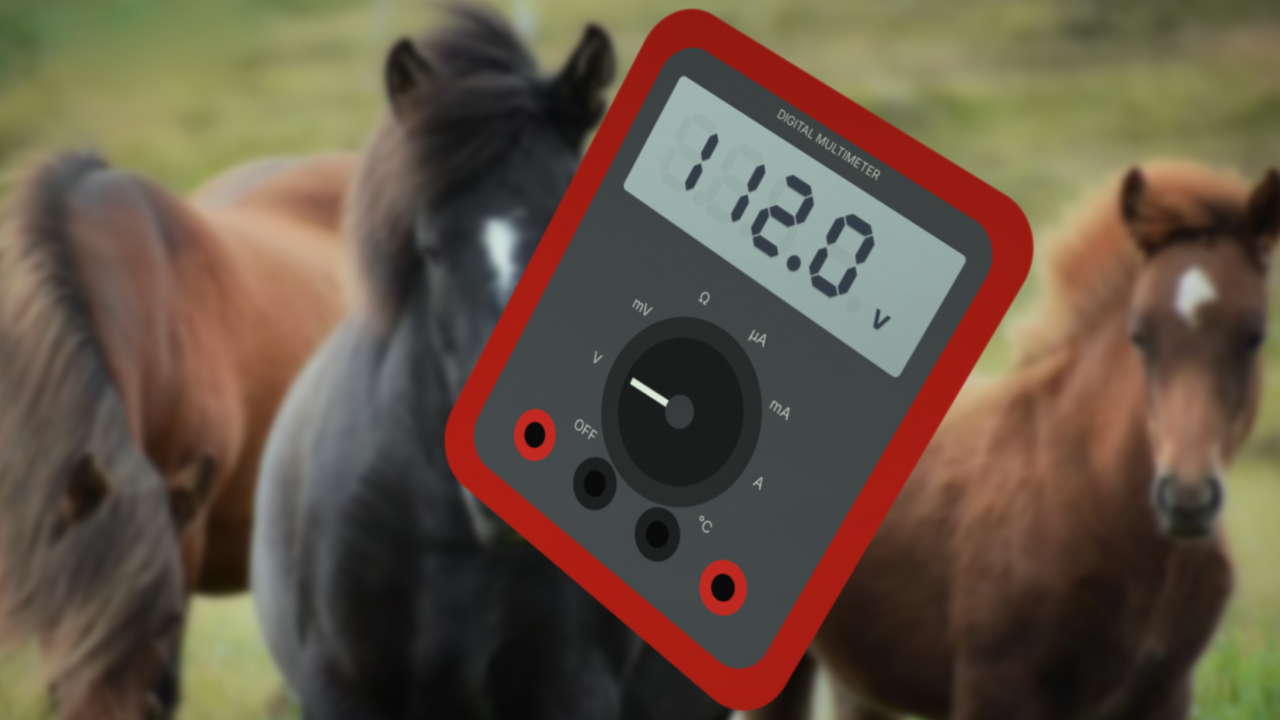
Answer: 112.0 V
